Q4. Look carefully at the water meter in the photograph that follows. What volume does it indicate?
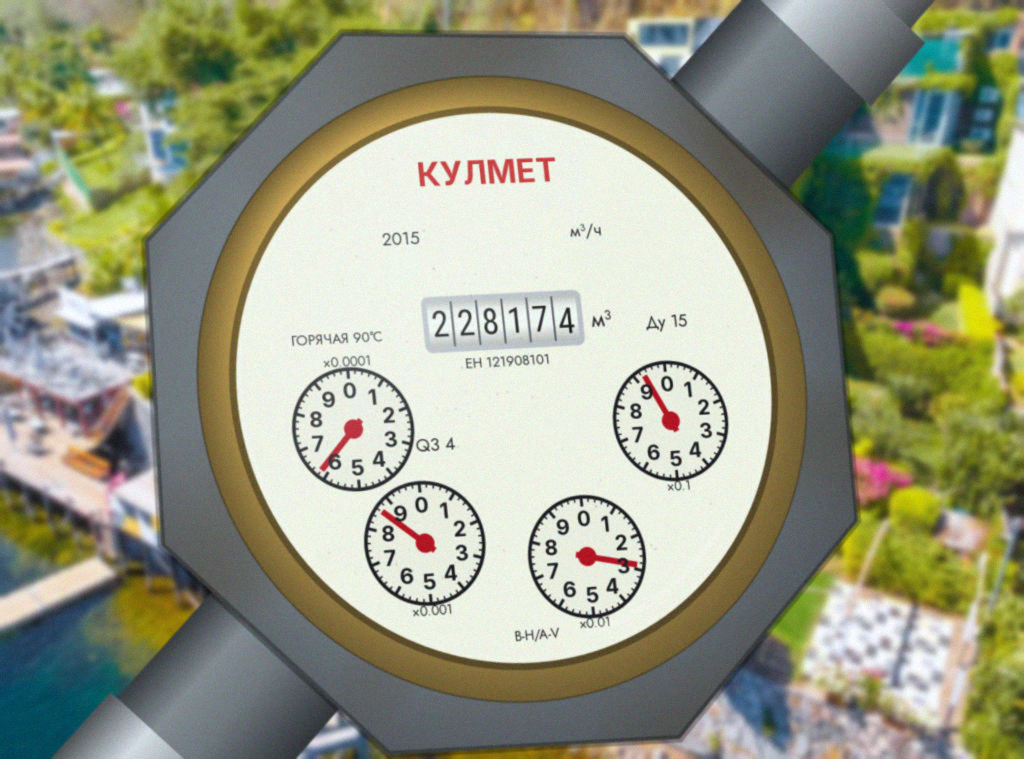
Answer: 228173.9286 m³
